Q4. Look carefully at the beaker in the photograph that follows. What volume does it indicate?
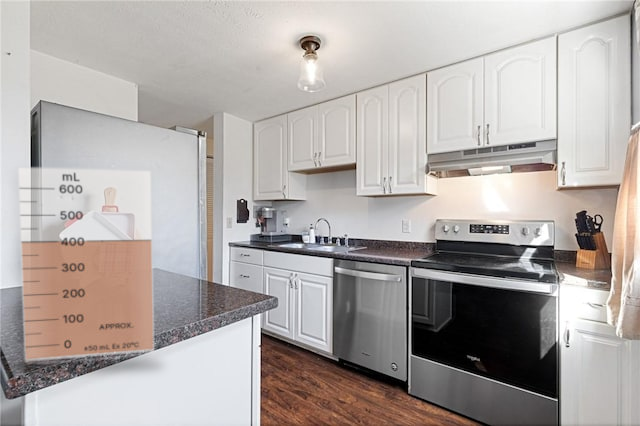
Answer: 400 mL
